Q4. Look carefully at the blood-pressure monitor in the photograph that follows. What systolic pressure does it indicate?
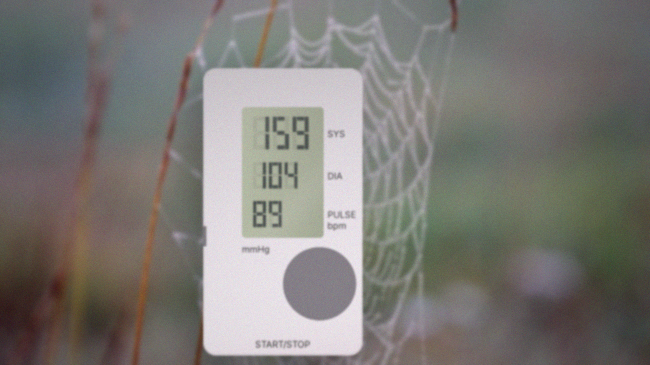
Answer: 159 mmHg
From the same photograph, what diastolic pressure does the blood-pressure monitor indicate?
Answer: 104 mmHg
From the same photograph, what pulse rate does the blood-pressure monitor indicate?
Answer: 89 bpm
